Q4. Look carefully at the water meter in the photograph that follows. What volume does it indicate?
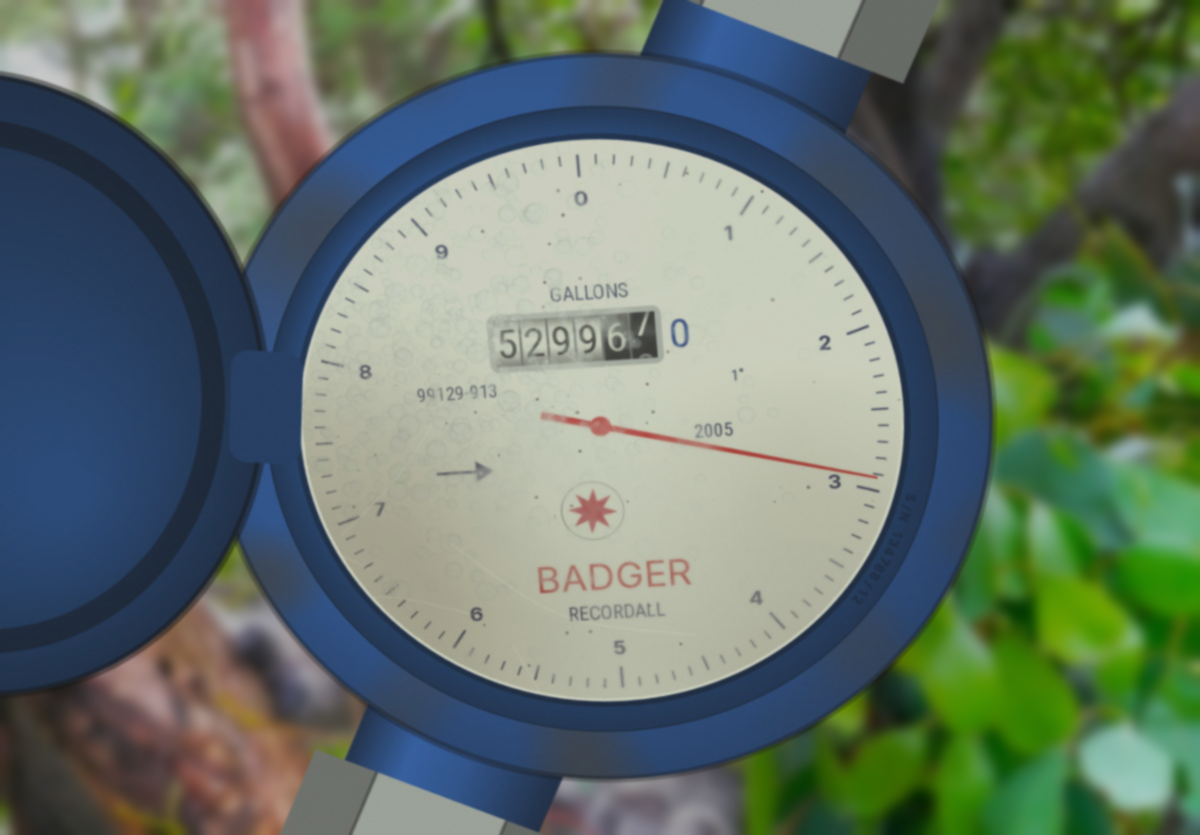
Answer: 5299672.9 gal
